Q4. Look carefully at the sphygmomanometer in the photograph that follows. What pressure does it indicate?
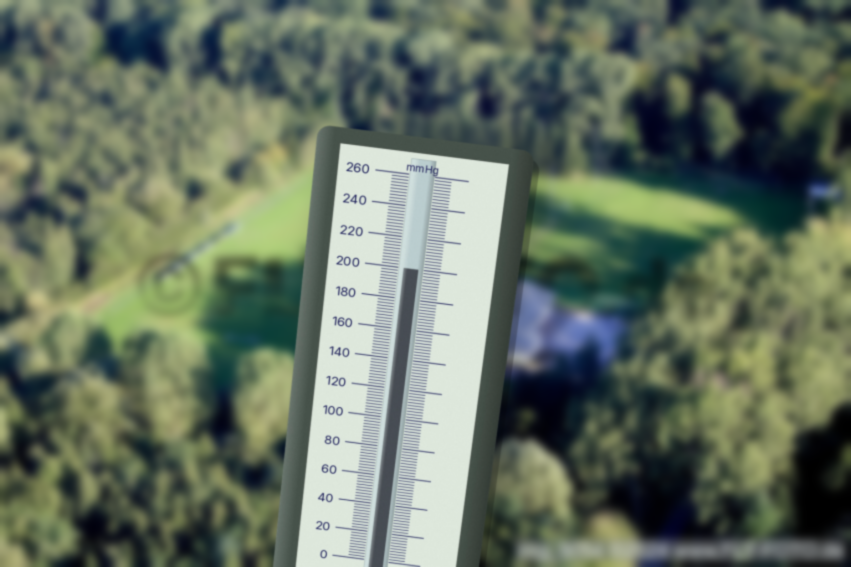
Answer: 200 mmHg
